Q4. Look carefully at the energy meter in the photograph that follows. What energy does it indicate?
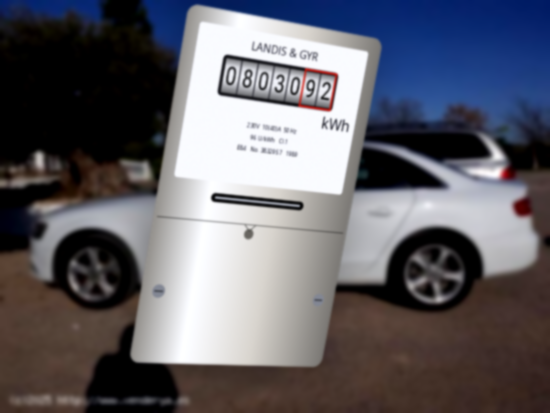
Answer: 8030.92 kWh
